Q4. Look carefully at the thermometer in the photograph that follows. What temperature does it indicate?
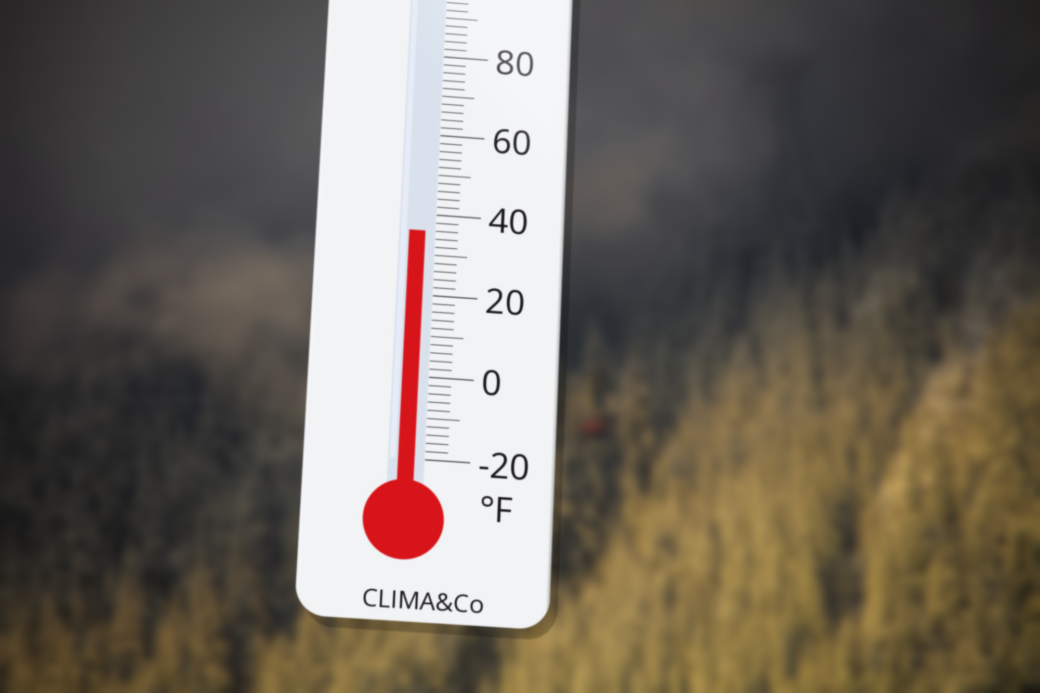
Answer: 36 °F
